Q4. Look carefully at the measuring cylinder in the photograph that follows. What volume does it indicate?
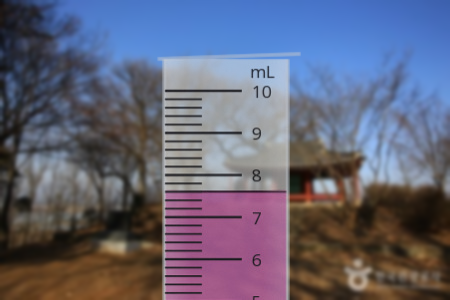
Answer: 7.6 mL
